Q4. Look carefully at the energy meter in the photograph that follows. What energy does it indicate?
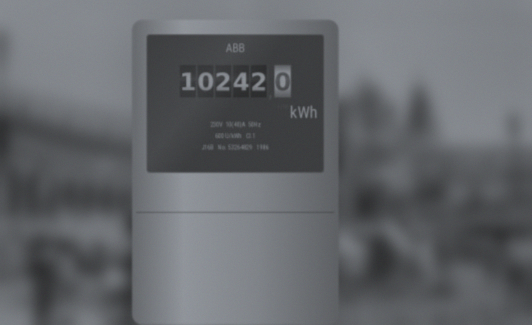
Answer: 10242.0 kWh
